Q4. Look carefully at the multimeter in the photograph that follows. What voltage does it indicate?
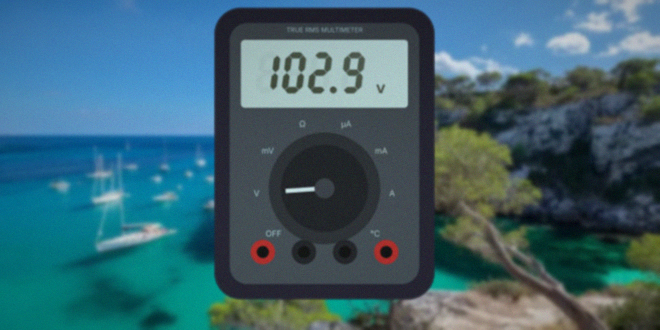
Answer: 102.9 V
